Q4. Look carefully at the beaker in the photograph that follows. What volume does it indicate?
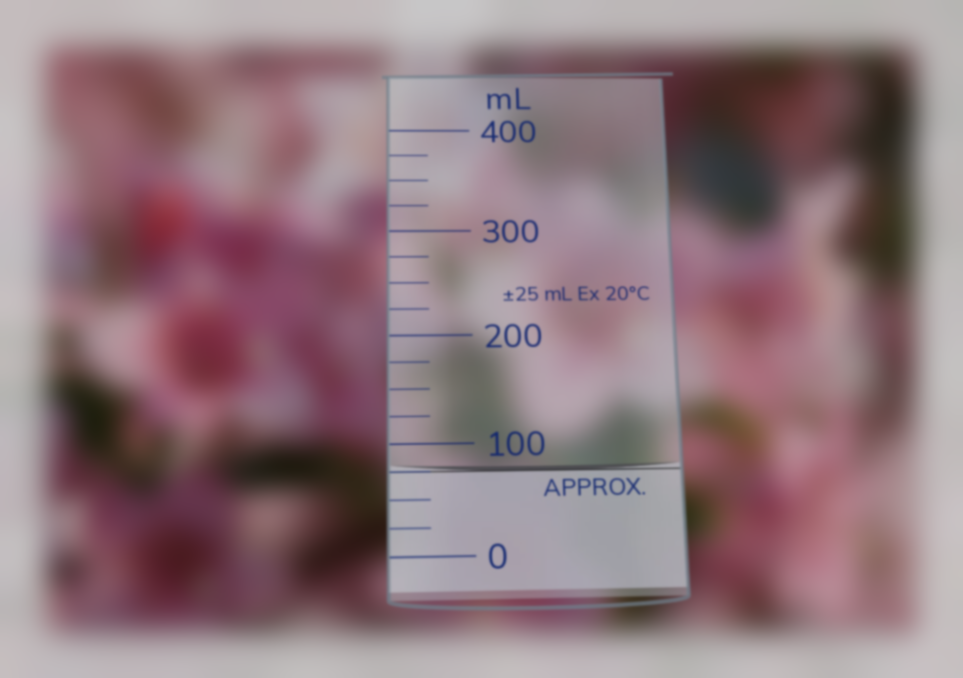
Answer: 75 mL
